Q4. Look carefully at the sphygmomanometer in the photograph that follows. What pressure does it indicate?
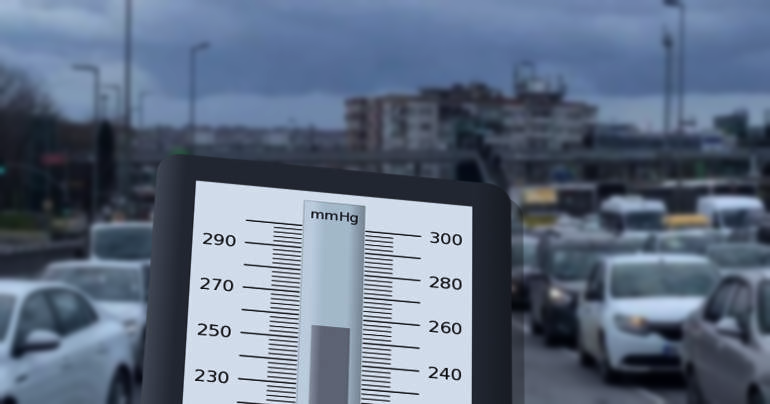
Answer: 256 mmHg
